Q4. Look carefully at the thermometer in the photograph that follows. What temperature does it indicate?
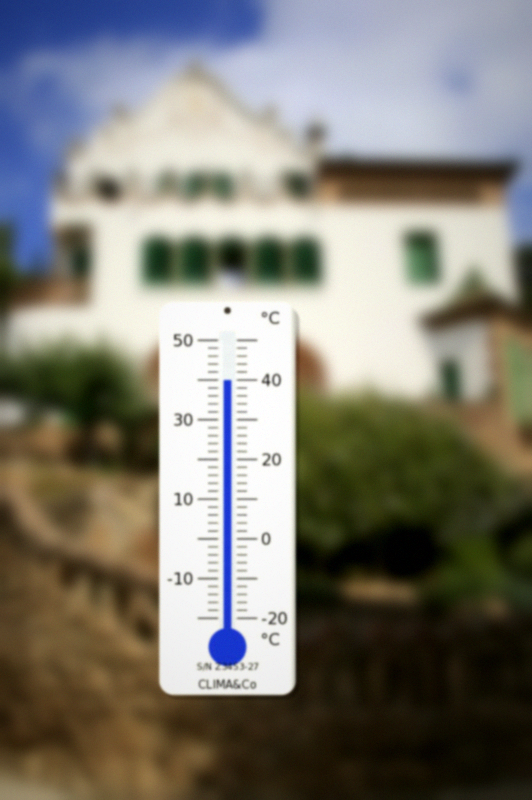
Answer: 40 °C
